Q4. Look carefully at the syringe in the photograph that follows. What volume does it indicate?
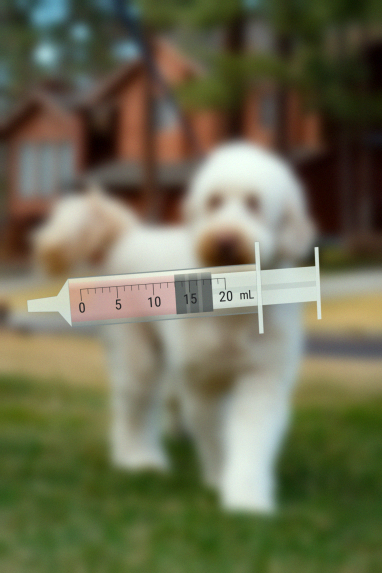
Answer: 13 mL
